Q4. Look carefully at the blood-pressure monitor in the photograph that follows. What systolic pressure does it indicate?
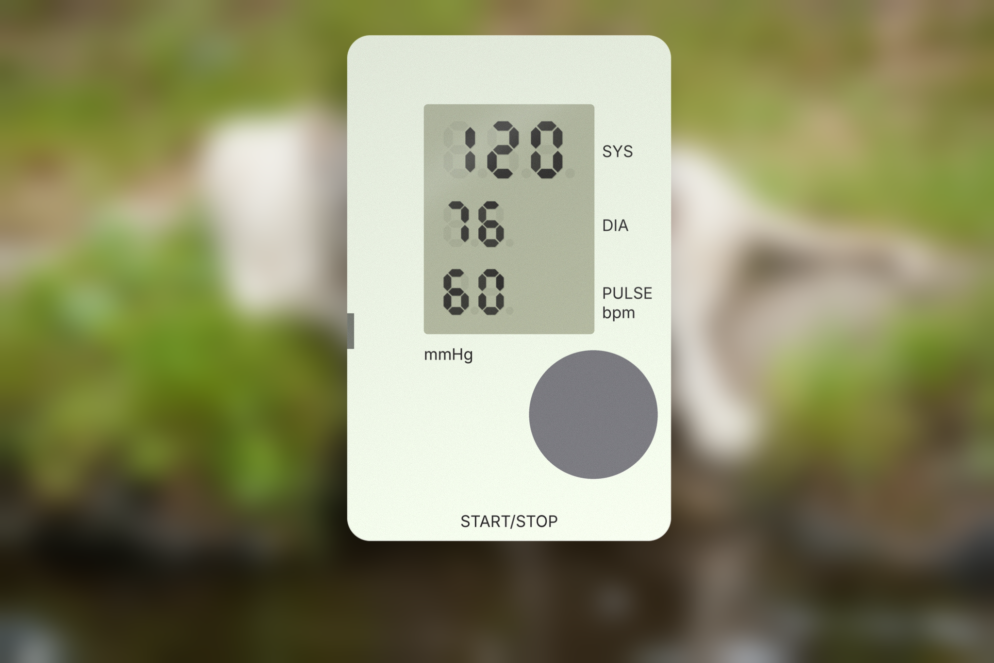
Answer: 120 mmHg
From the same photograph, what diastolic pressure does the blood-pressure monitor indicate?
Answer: 76 mmHg
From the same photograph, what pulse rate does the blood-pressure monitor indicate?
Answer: 60 bpm
